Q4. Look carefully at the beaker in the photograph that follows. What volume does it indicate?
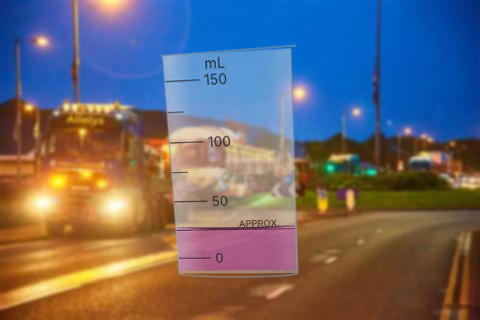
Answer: 25 mL
